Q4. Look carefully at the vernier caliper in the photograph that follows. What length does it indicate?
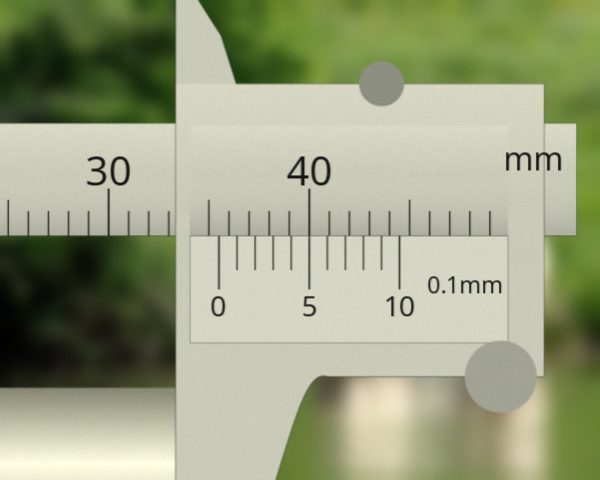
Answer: 35.5 mm
